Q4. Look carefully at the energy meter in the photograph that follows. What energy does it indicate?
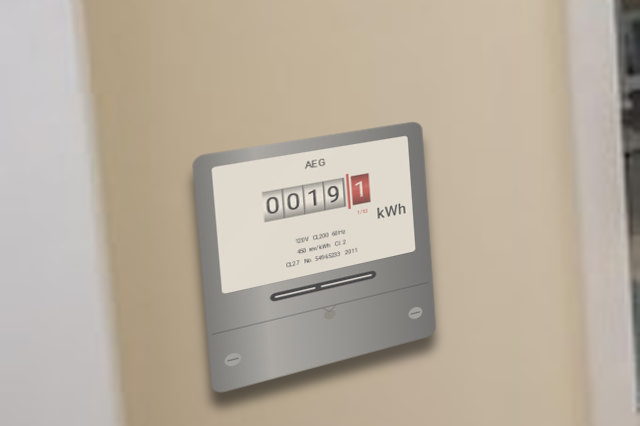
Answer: 19.1 kWh
